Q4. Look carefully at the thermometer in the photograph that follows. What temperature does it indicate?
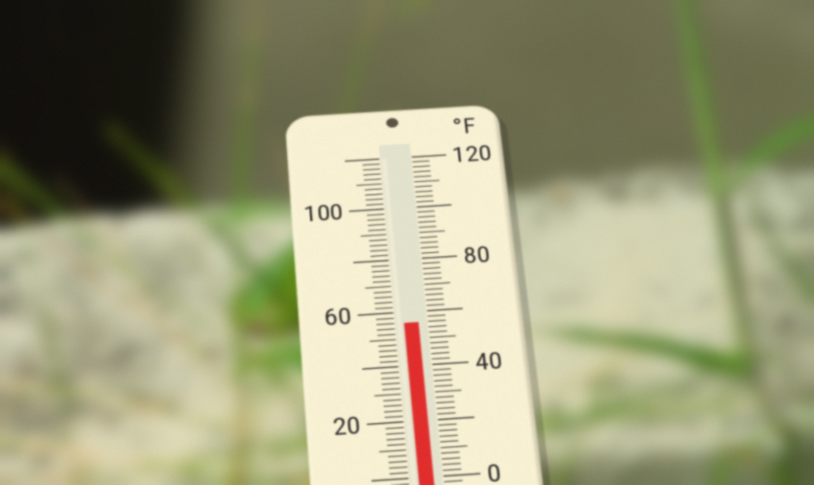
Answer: 56 °F
